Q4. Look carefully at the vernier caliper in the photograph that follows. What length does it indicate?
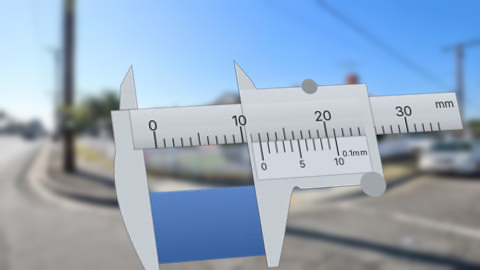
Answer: 12.0 mm
